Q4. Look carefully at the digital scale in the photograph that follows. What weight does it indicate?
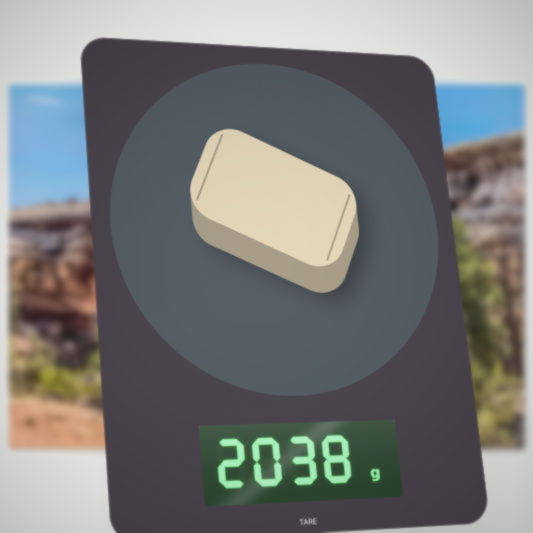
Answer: 2038 g
